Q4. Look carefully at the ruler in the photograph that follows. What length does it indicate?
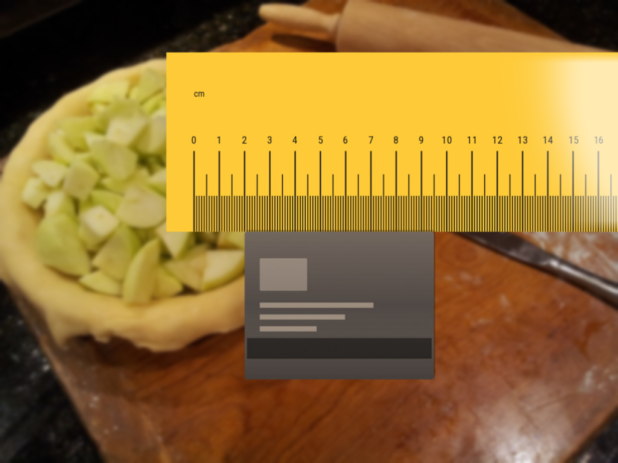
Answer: 7.5 cm
